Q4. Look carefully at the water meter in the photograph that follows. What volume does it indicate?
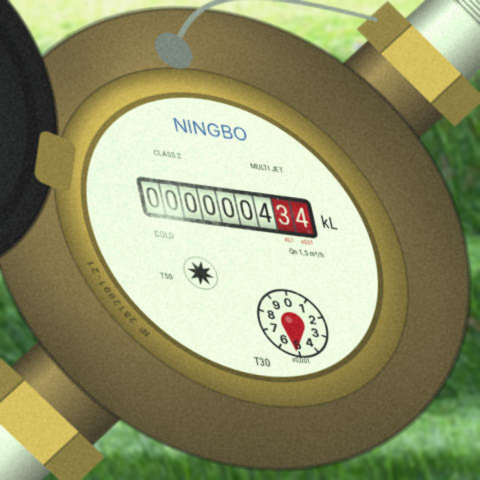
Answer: 4.345 kL
